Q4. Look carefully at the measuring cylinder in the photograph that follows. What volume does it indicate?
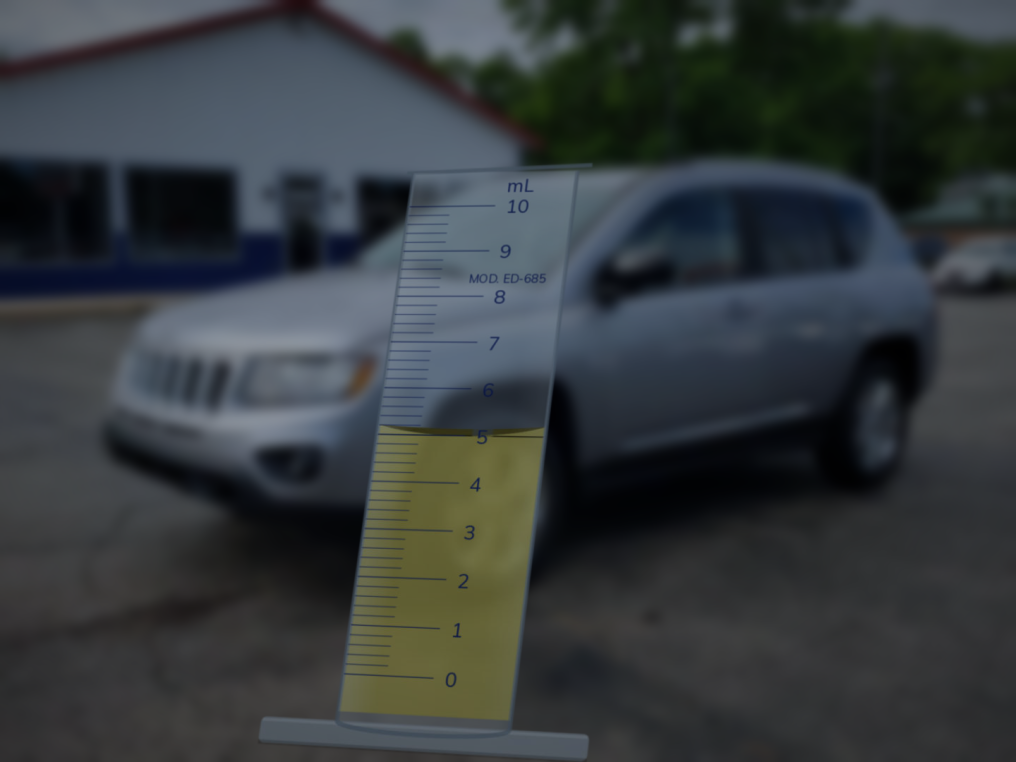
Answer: 5 mL
